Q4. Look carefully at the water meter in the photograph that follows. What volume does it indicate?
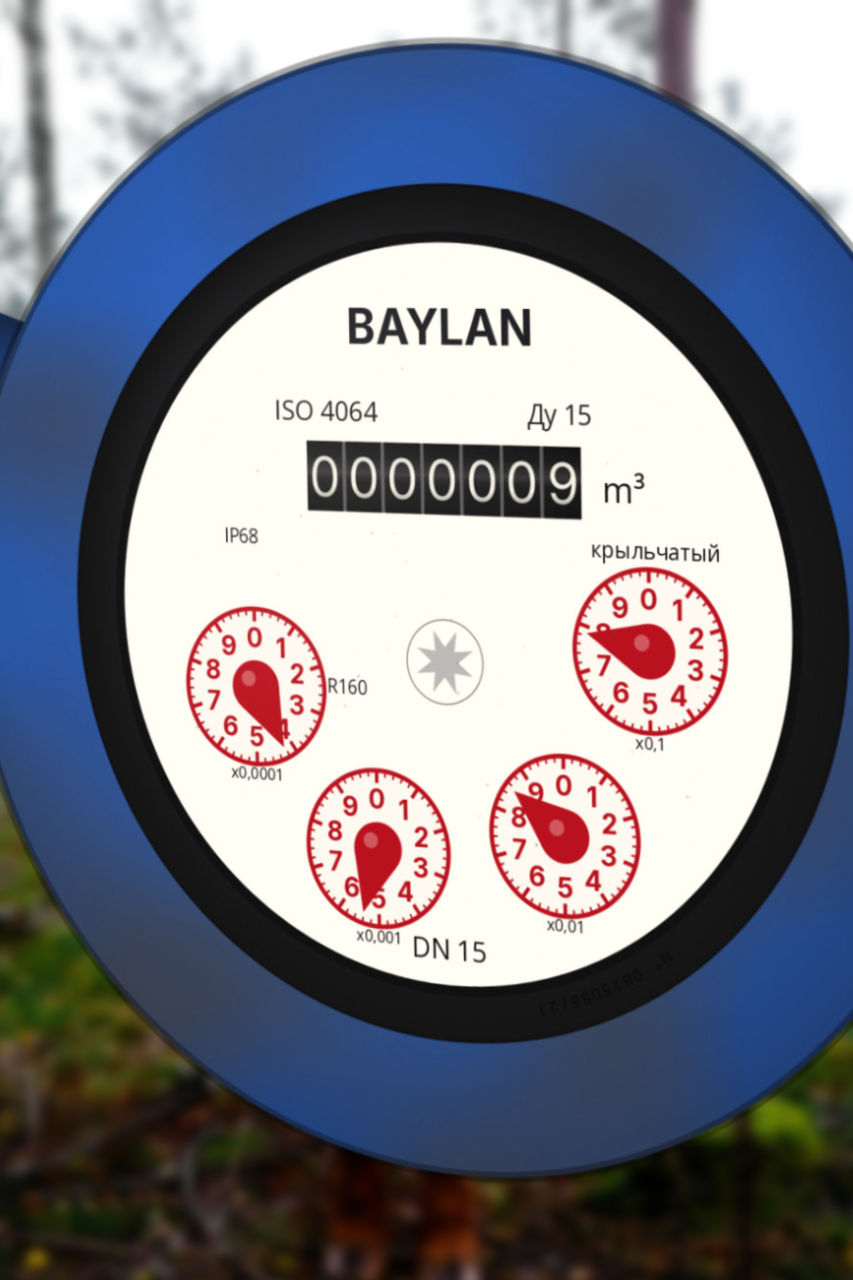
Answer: 9.7854 m³
